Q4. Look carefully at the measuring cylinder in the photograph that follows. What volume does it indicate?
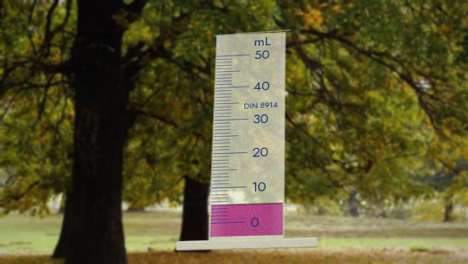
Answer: 5 mL
